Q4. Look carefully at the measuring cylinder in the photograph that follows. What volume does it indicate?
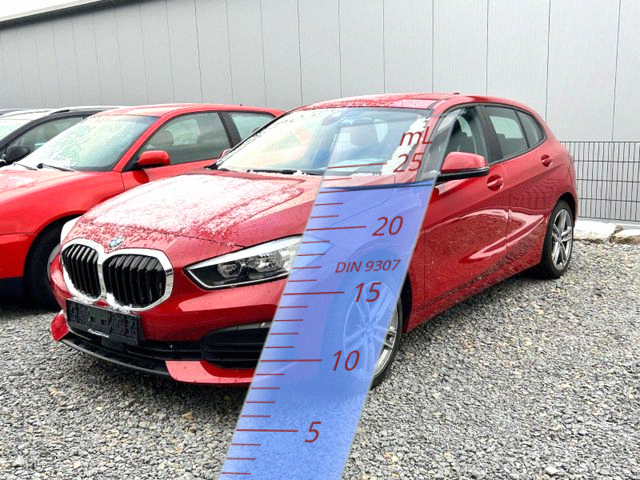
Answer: 23 mL
